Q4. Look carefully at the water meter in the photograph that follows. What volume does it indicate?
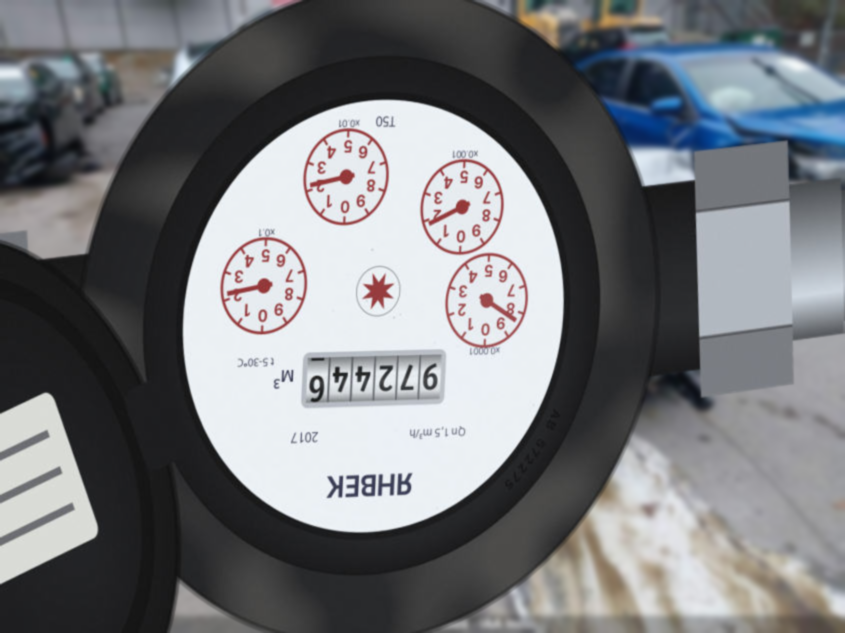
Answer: 972446.2218 m³
